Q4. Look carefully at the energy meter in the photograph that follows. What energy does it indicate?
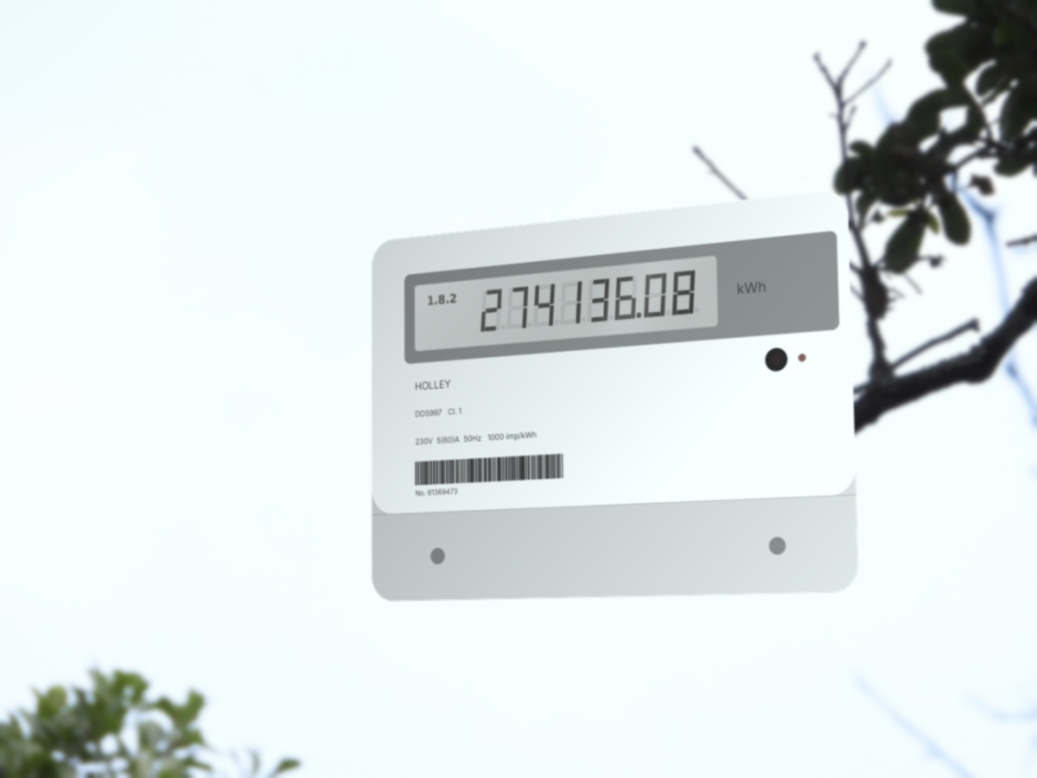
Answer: 274136.08 kWh
